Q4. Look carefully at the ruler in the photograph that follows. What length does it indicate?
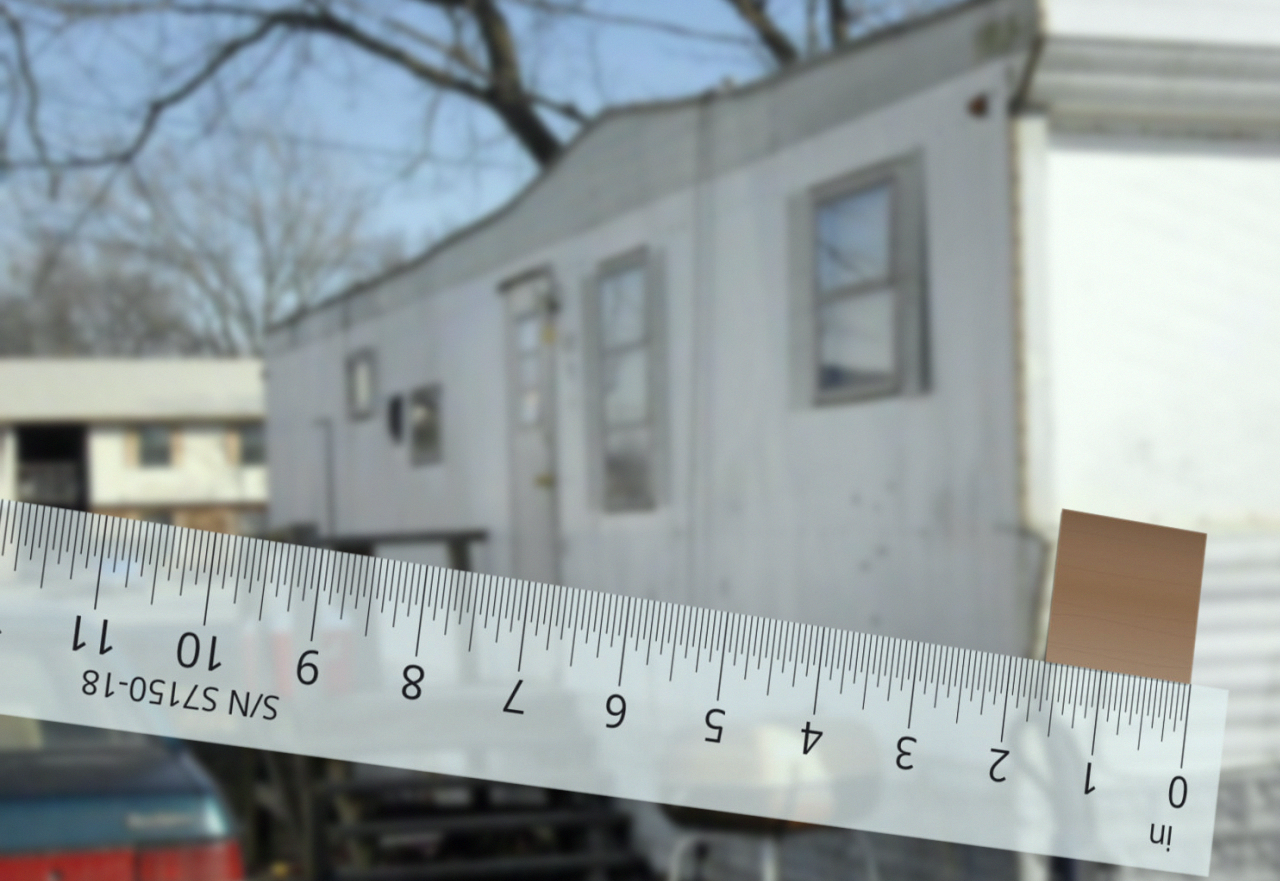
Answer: 1.625 in
